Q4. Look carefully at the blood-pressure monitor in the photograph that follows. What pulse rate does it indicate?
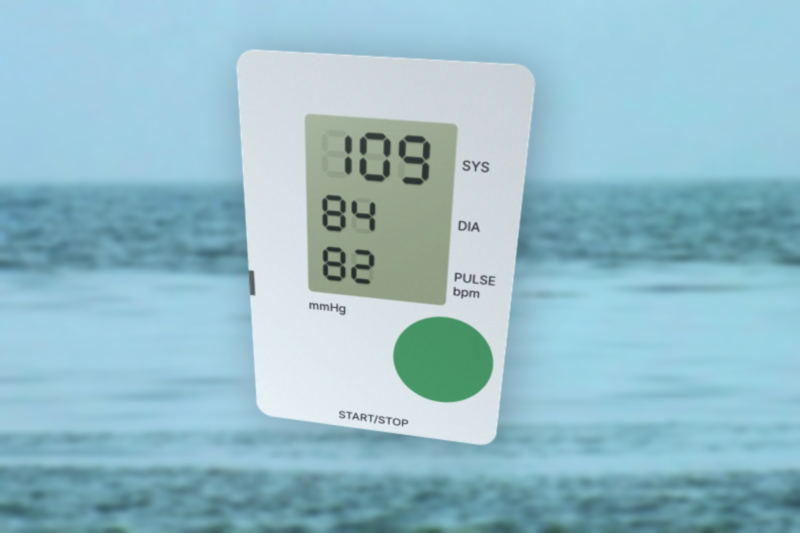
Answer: 82 bpm
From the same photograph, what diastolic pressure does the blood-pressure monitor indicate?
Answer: 84 mmHg
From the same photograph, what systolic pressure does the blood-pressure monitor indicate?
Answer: 109 mmHg
